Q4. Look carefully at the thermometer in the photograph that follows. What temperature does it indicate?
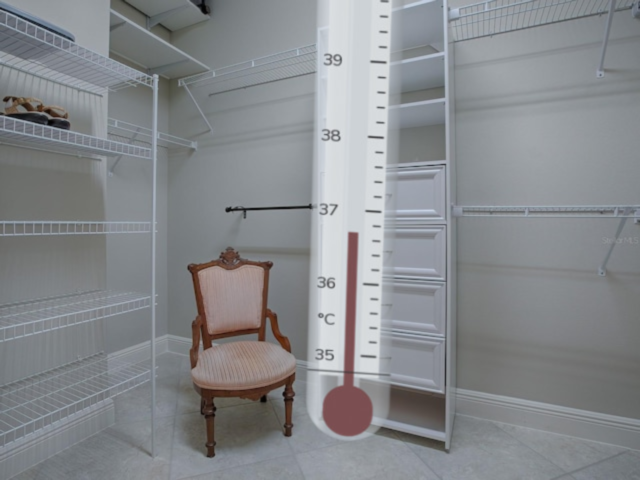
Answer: 36.7 °C
